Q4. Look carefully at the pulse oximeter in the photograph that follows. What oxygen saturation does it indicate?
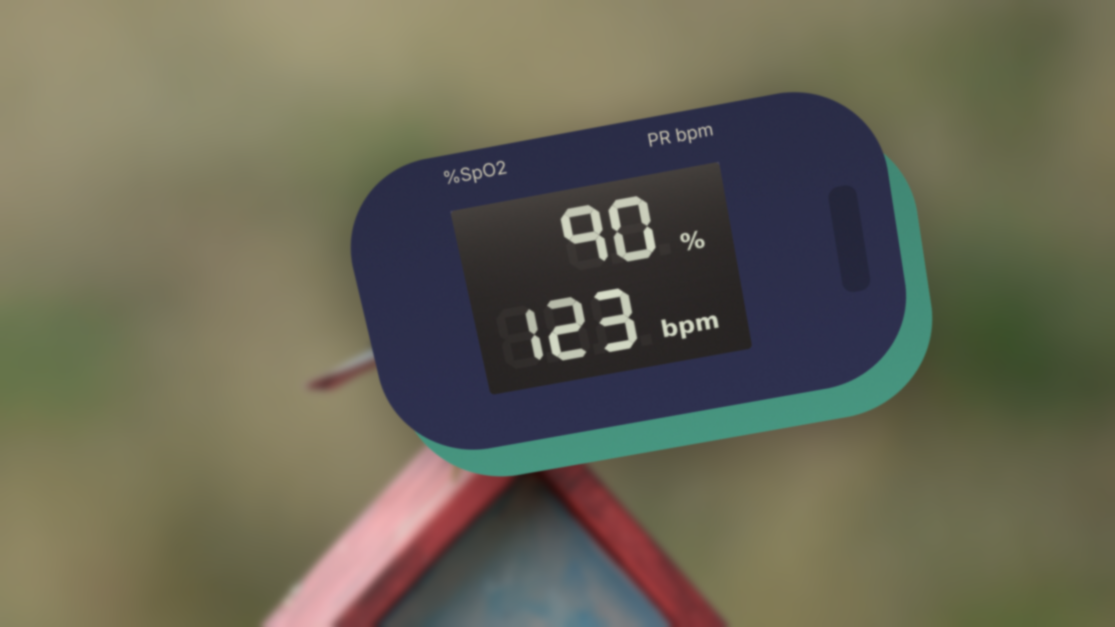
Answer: 90 %
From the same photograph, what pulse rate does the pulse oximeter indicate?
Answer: 123 bpm
